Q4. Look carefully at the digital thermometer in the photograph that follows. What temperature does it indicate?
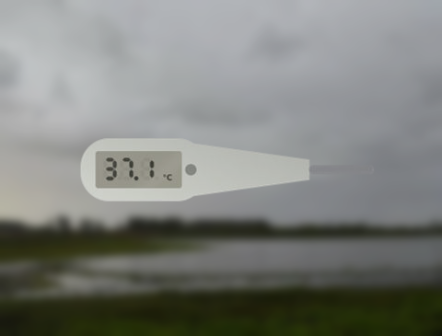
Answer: 37.1 °C
